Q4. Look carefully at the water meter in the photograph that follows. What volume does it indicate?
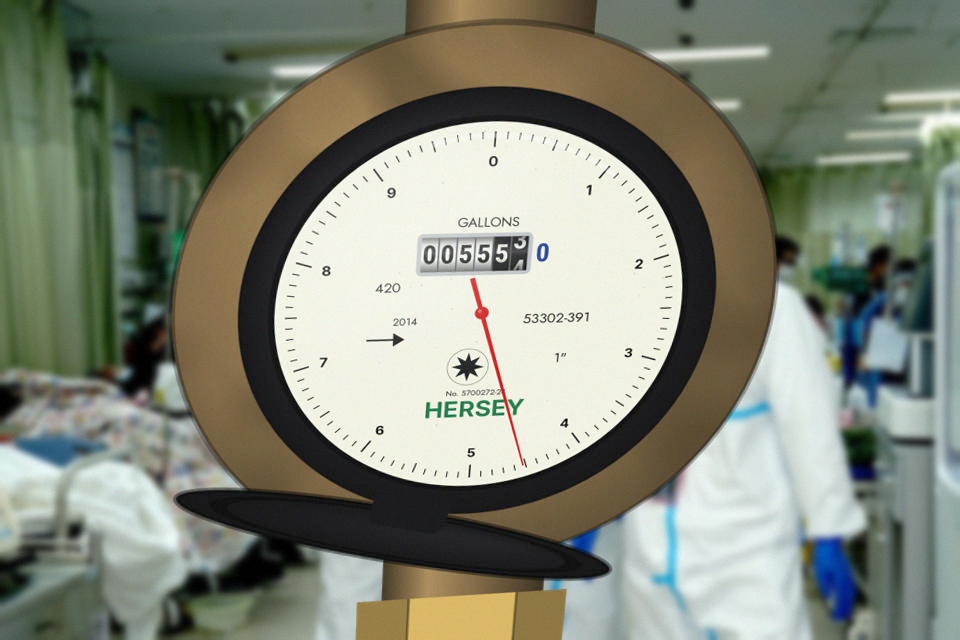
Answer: 55534.5 gal
